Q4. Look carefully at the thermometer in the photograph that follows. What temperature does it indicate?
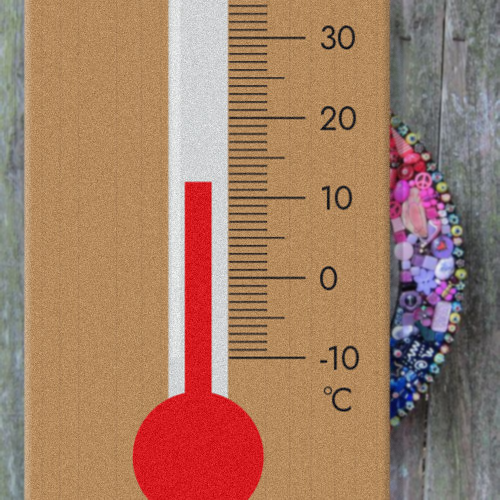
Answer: 12 °C
